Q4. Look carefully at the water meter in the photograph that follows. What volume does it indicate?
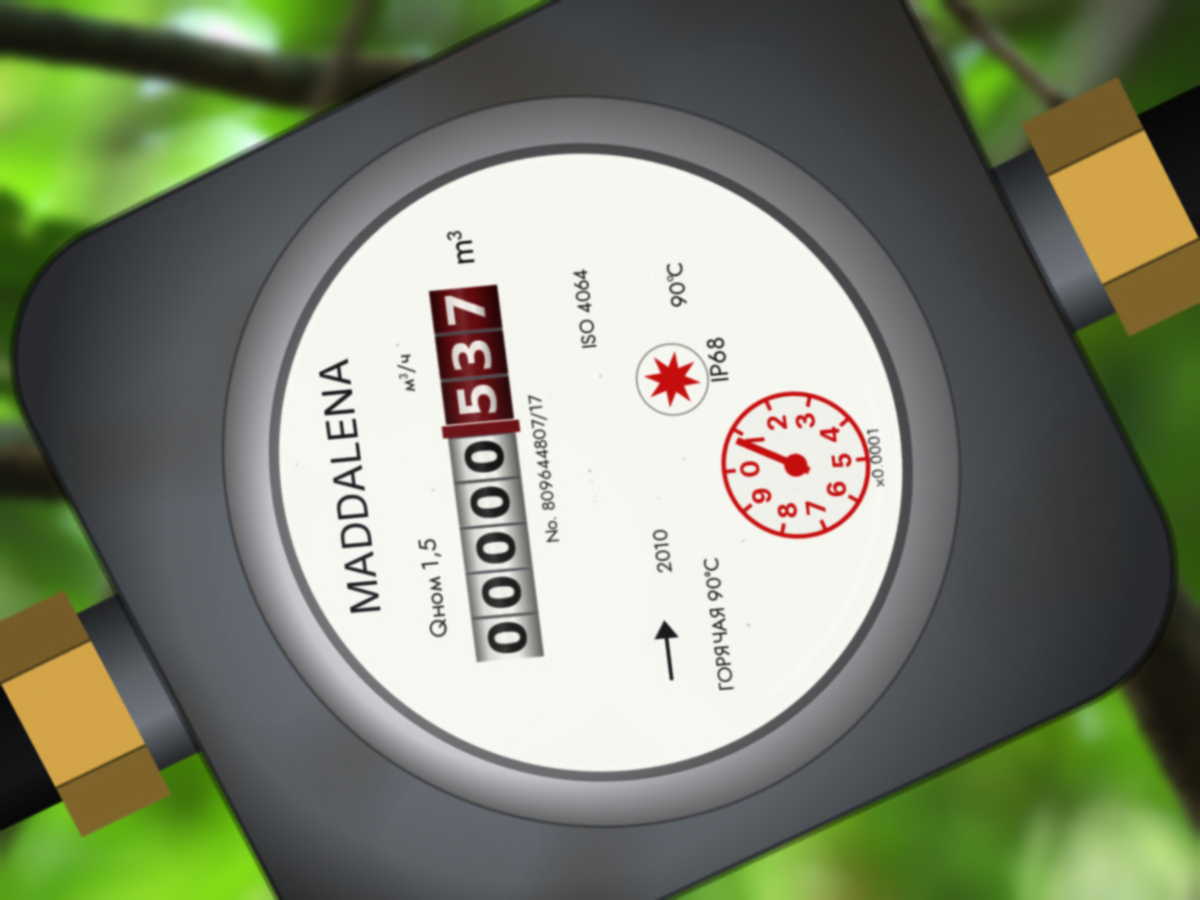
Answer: 0.5370 m³
